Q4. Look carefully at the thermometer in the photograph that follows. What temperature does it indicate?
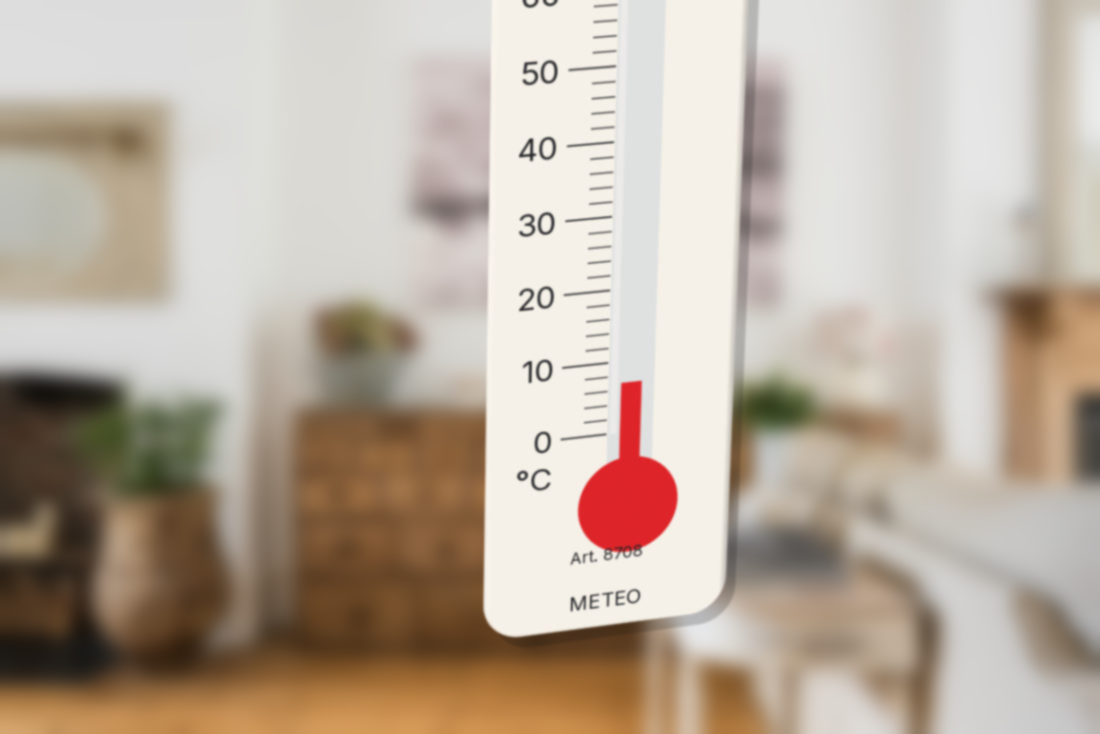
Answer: 7 °C
